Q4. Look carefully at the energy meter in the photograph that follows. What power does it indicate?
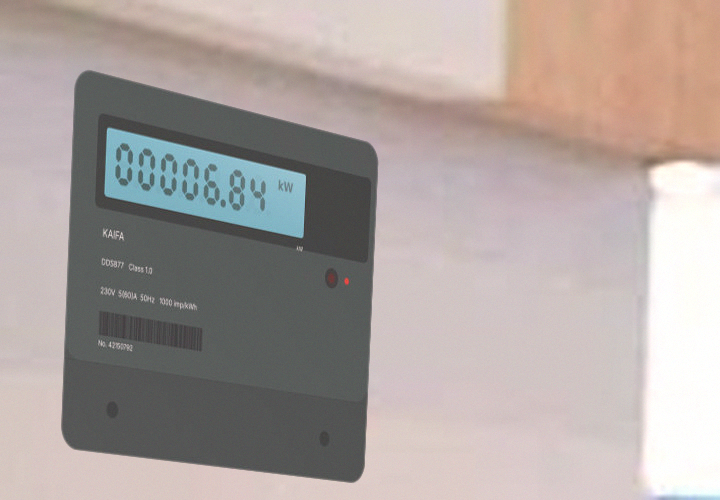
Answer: 6.84 kW
